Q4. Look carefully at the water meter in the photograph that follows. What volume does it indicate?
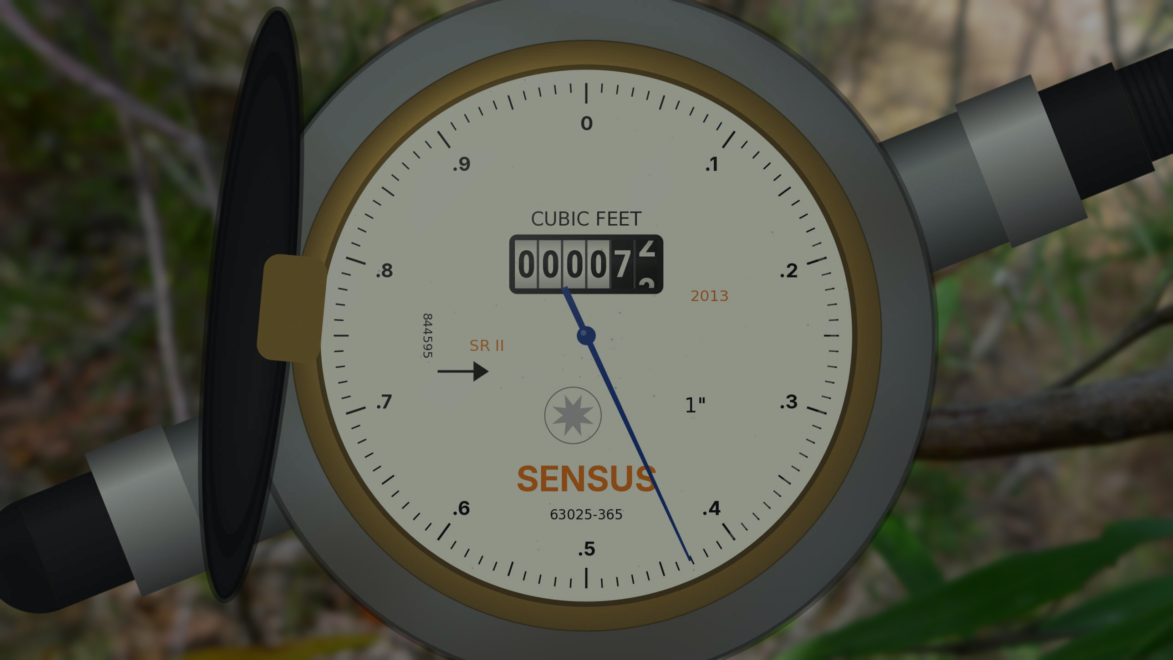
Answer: 72.43 ft³
